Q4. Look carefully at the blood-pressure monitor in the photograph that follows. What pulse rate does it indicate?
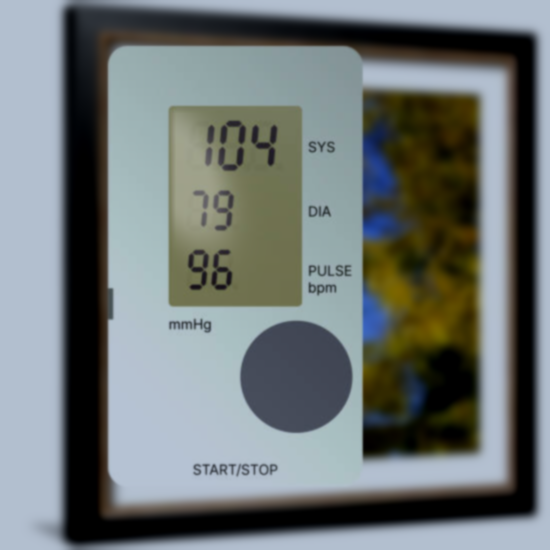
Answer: 96 bpm
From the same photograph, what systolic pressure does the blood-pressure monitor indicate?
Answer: 104 mmHg
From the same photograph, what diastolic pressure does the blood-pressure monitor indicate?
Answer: 79 mmHg
